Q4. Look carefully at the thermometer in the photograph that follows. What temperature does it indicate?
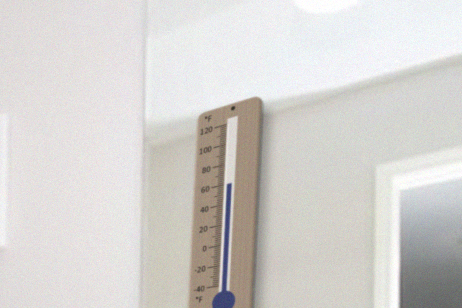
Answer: 60 °F
